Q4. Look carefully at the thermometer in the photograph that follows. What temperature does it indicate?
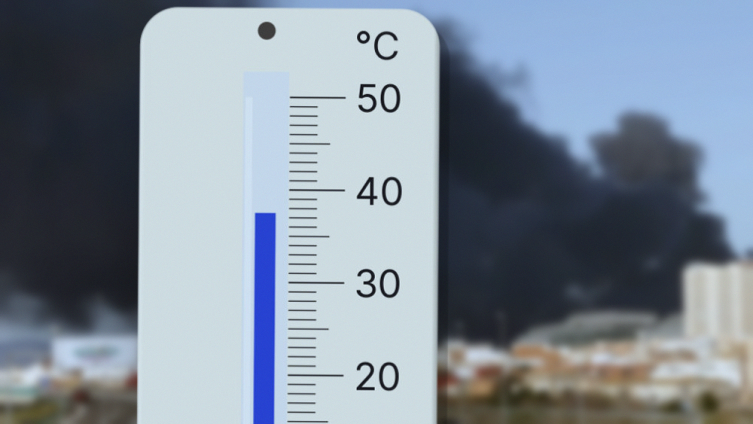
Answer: 37.5 °C
